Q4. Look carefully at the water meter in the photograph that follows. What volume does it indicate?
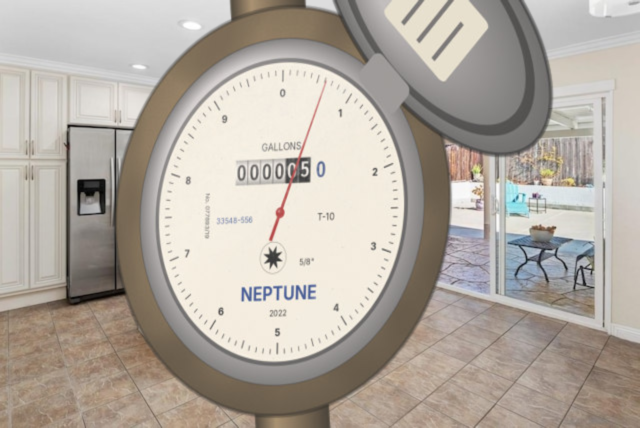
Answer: 50.6 gal
